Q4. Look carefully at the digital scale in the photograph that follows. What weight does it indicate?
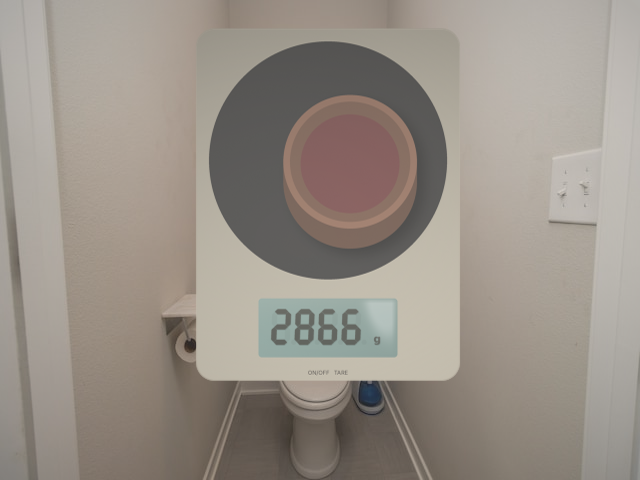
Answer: 2866 g
